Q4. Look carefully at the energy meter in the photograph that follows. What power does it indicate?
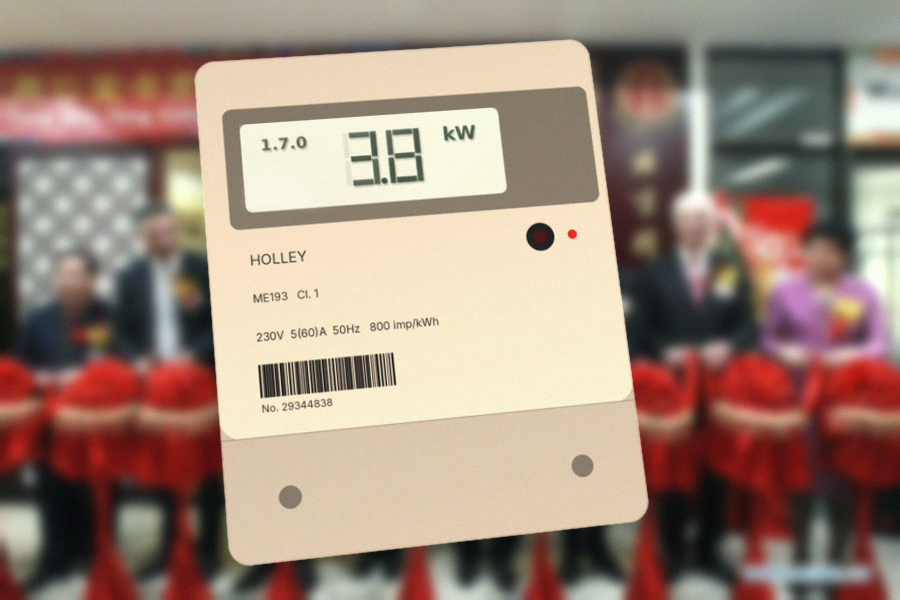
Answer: 3.8 kW
